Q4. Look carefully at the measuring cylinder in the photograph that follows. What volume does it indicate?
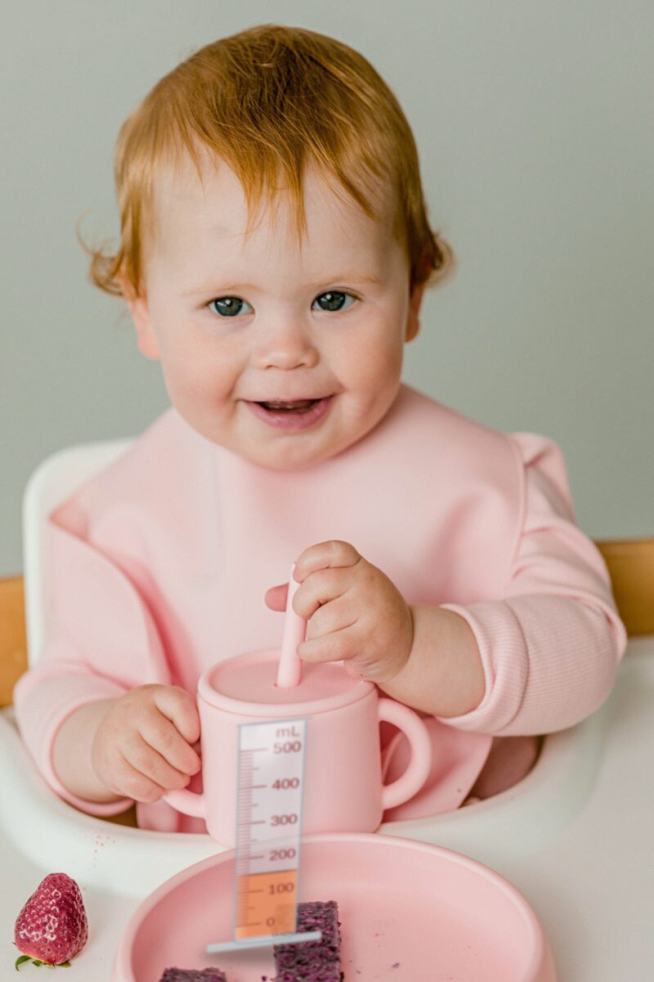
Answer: 150 mL
